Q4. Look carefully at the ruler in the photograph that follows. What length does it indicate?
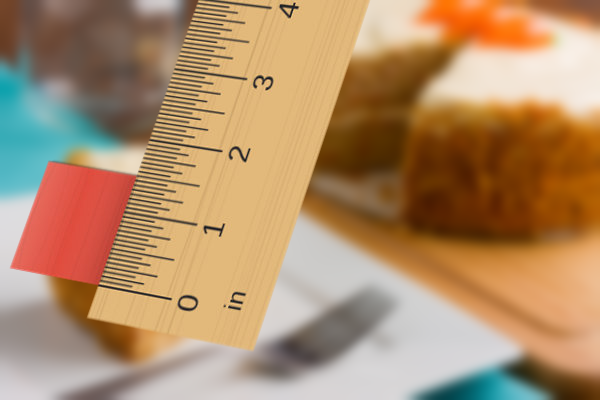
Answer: 1.5 in
